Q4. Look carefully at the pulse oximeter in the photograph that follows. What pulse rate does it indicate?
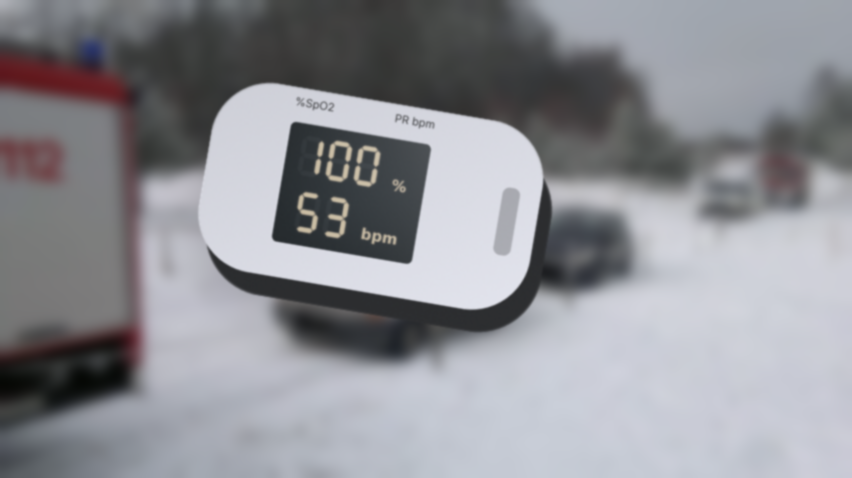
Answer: 53 bpm
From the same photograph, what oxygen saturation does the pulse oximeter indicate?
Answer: 100 %
